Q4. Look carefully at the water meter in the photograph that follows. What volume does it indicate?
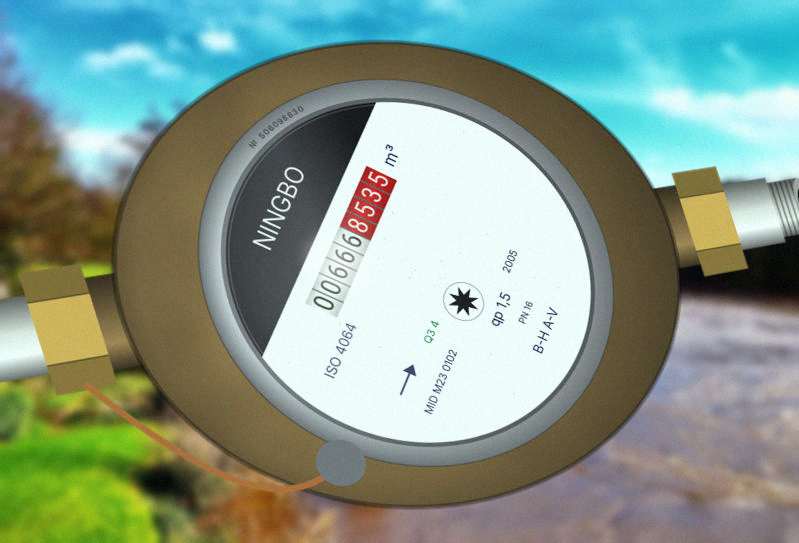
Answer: 666.8535 m³
